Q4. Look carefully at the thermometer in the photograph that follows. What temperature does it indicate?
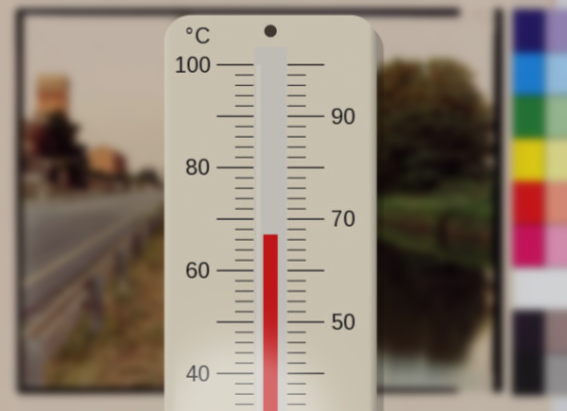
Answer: 67 °C
